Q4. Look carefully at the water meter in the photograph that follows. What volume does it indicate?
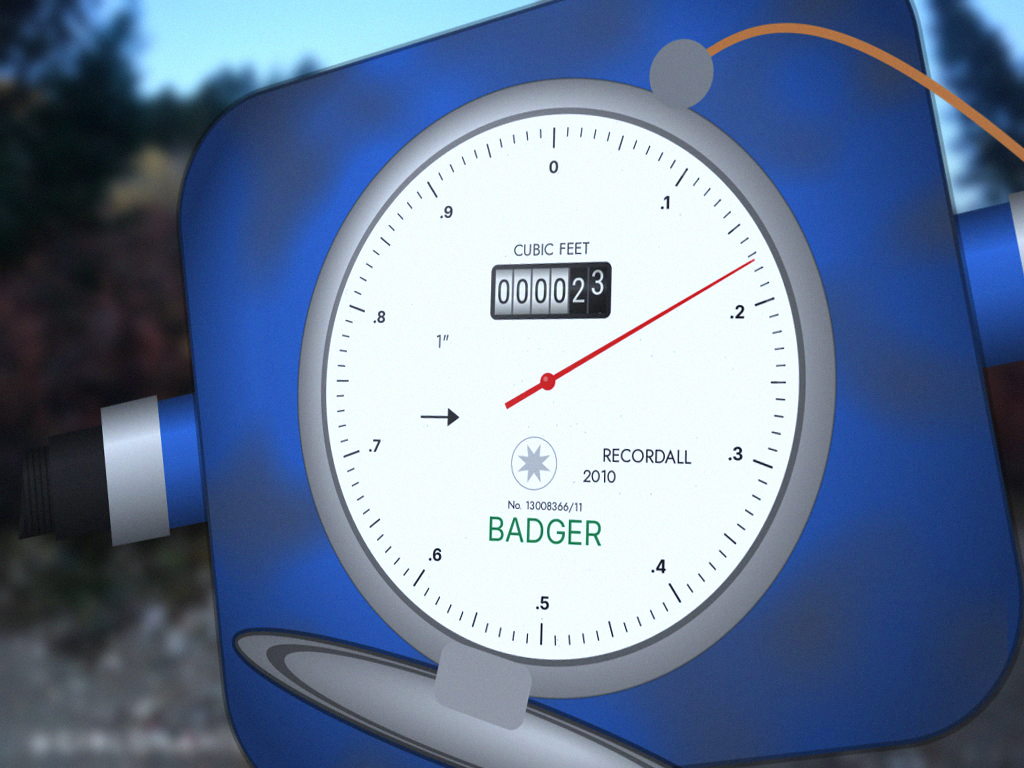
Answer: 23.17 ft³
